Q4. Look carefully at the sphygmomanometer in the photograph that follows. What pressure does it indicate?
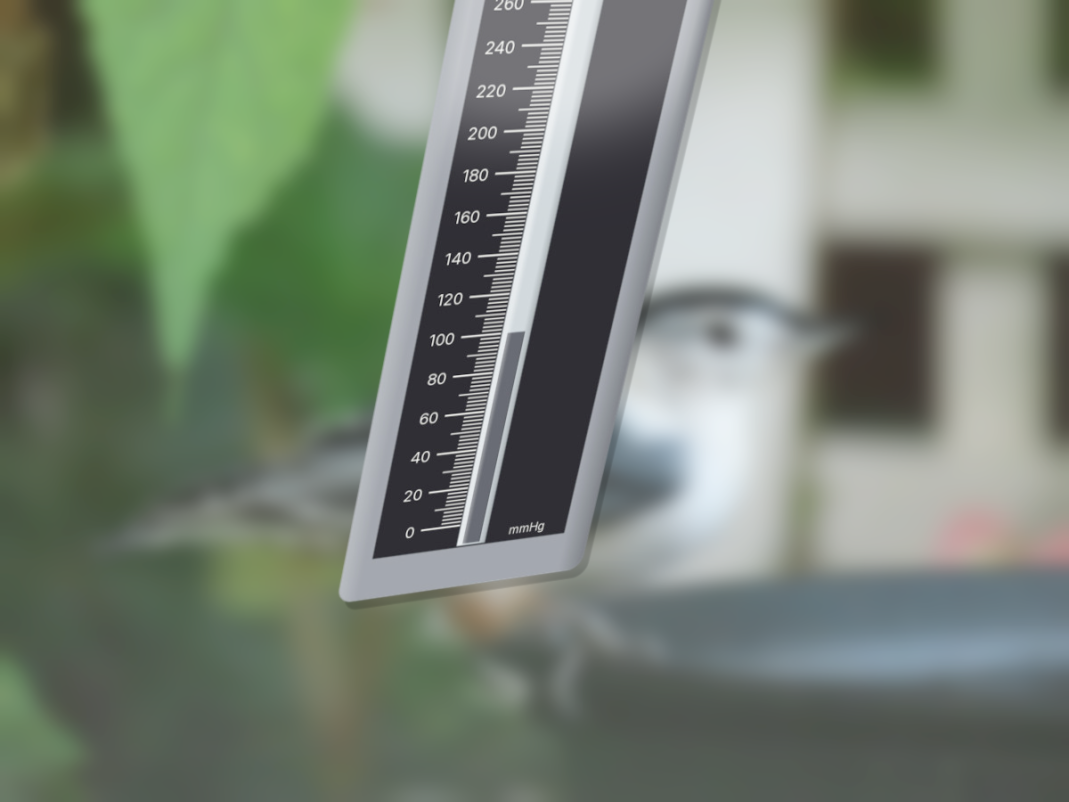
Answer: 100 mmHg
